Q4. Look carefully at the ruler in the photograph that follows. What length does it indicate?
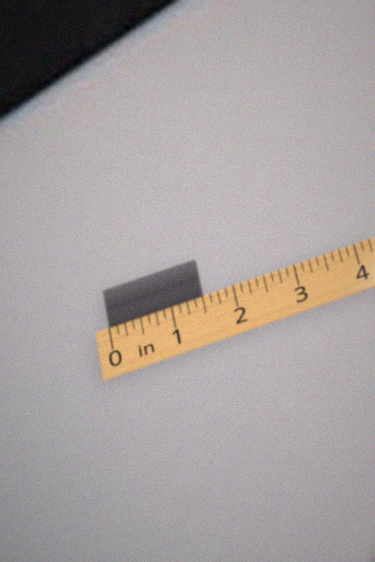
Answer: 1.5 in
